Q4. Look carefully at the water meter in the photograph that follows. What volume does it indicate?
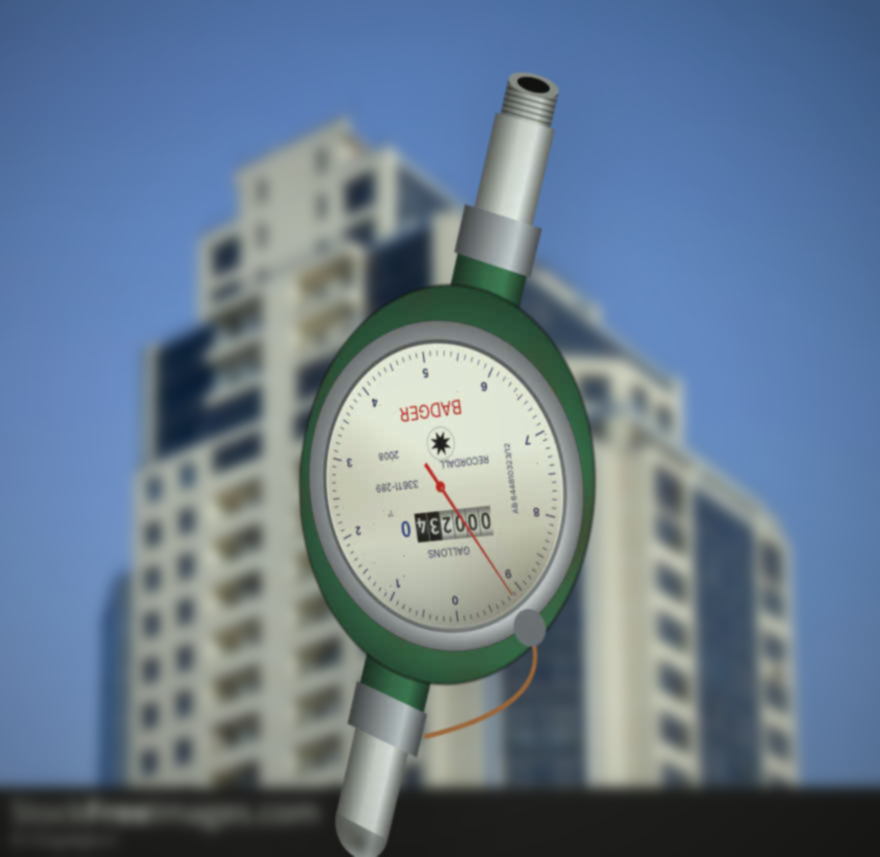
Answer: 2339.1 gal
